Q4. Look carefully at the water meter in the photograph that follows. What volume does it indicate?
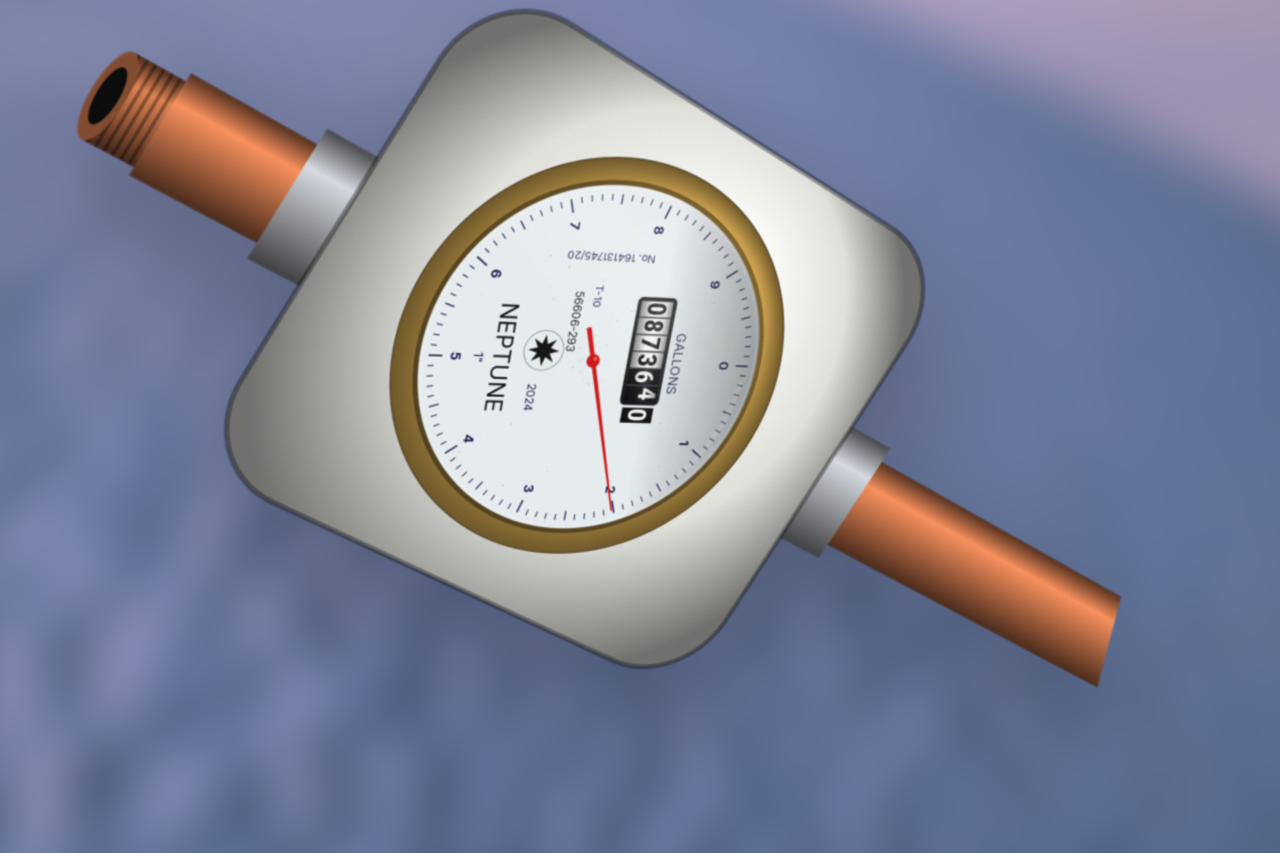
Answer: 873642.0 gal
